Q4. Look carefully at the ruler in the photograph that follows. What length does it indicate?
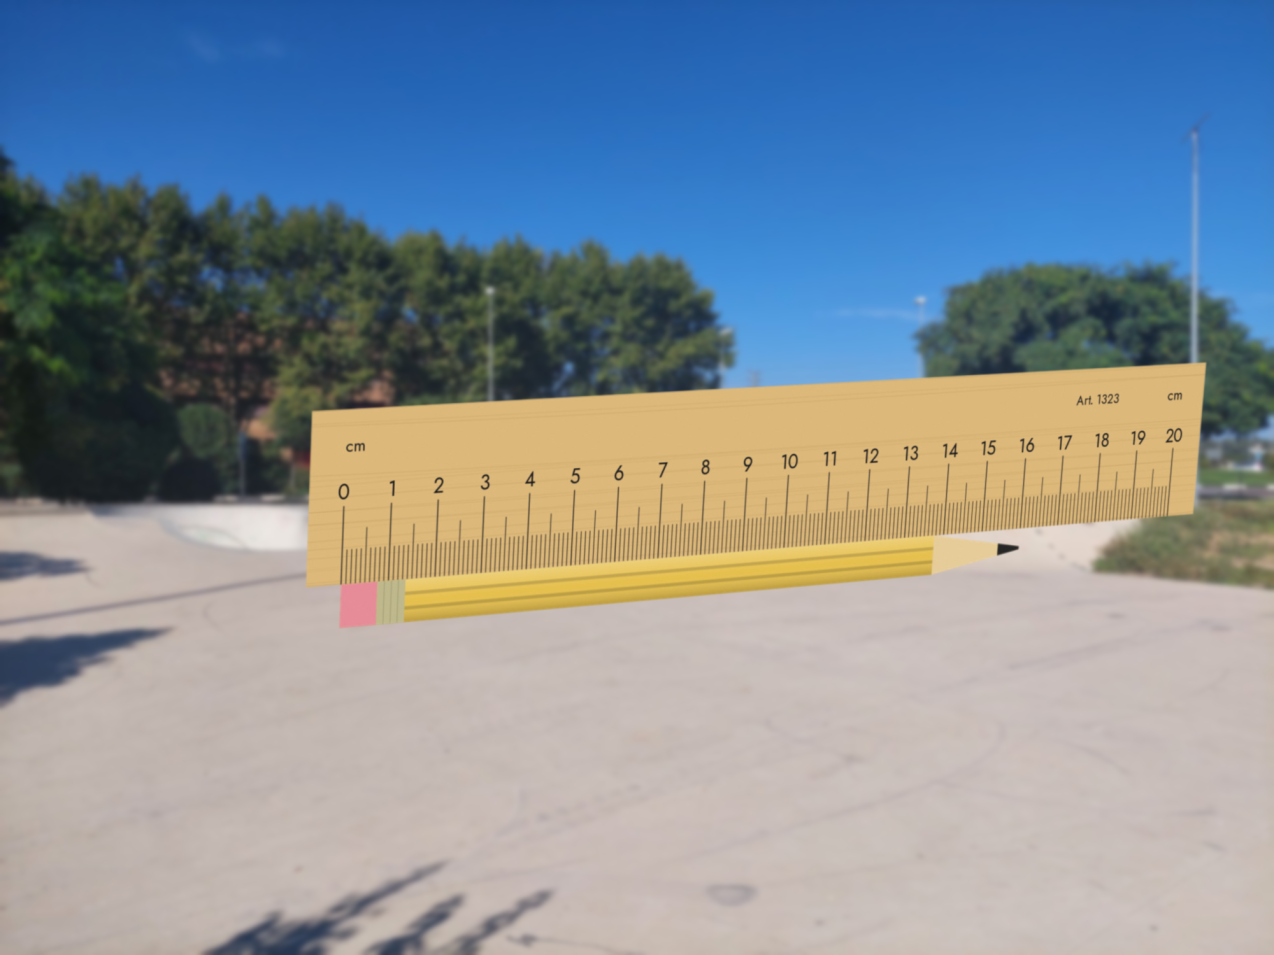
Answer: 16 cm
